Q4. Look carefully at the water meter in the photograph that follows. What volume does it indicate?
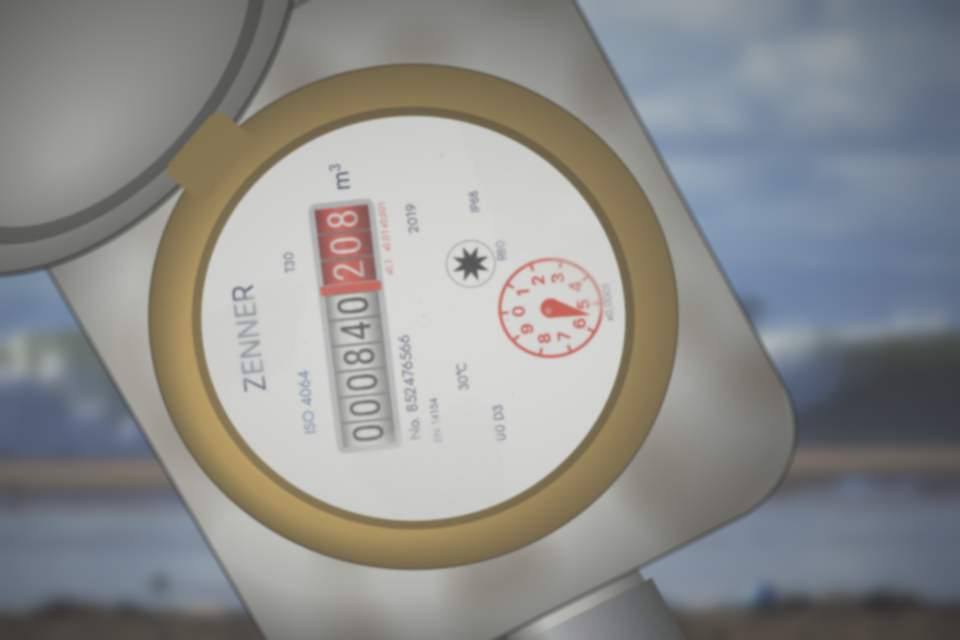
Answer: 840.2085 m³
